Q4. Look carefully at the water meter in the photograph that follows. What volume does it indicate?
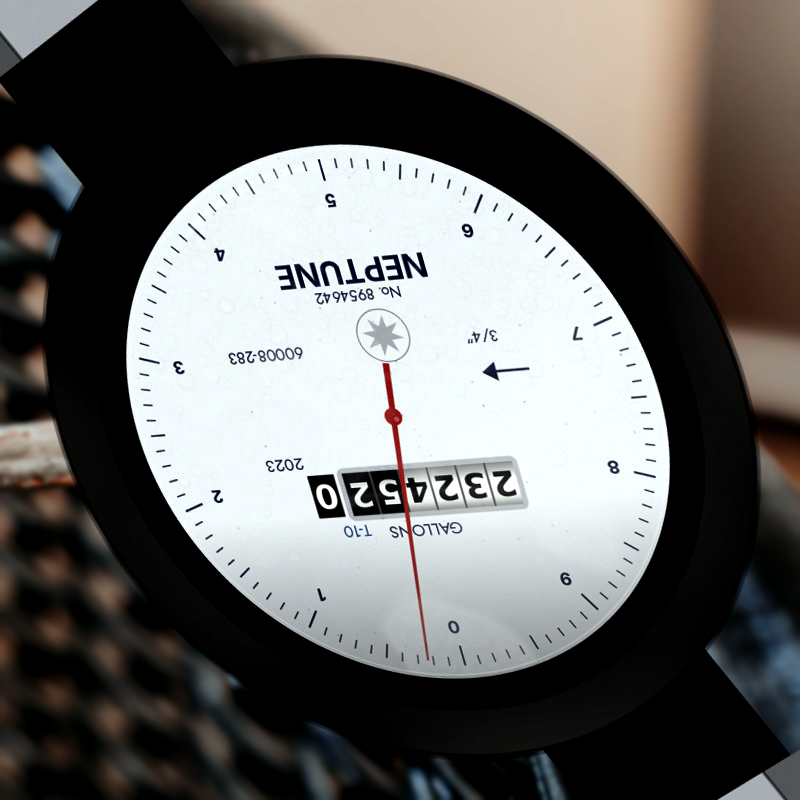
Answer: 2324520.2 gal
